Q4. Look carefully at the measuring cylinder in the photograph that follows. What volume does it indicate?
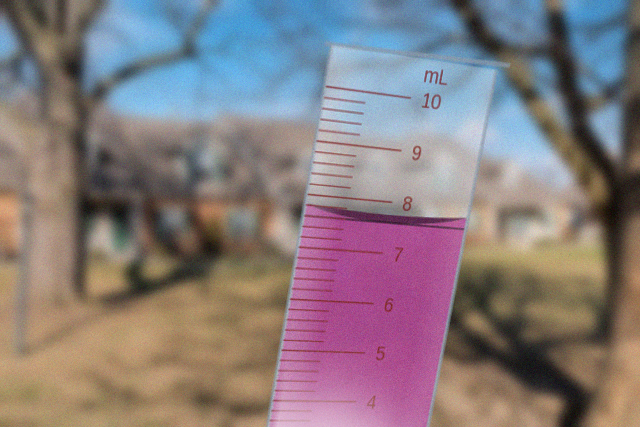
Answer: 7.6 mL
